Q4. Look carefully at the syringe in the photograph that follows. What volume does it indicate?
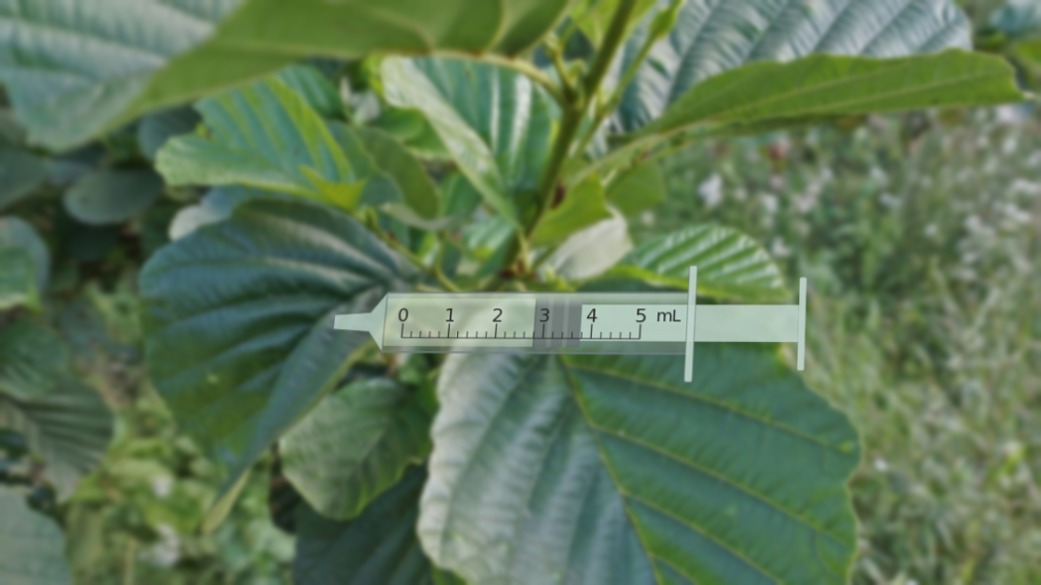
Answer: 2.8 mL
